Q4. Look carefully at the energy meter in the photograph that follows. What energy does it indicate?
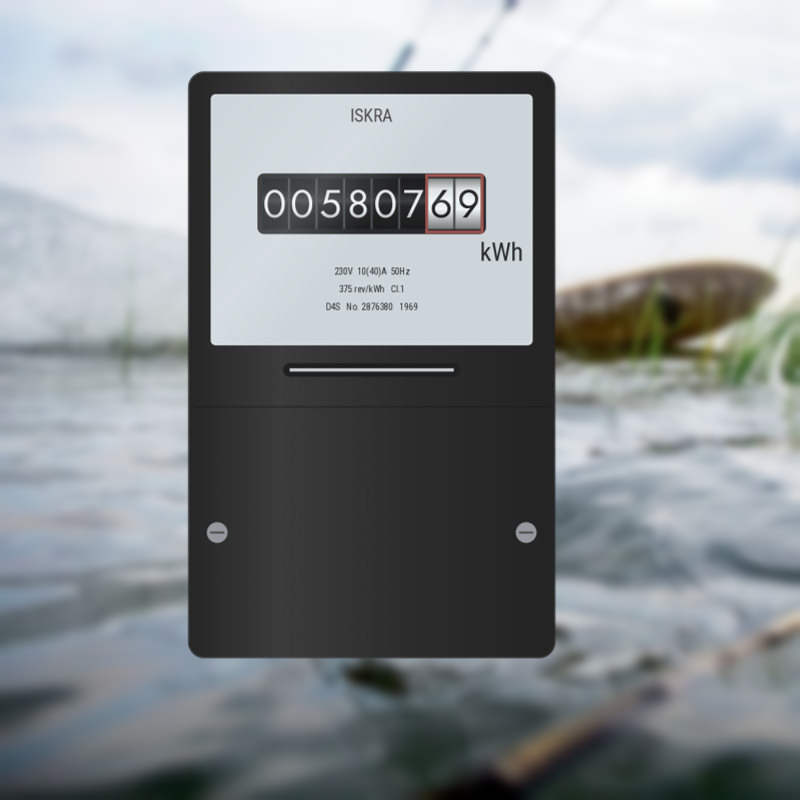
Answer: 5807.69 kWh
